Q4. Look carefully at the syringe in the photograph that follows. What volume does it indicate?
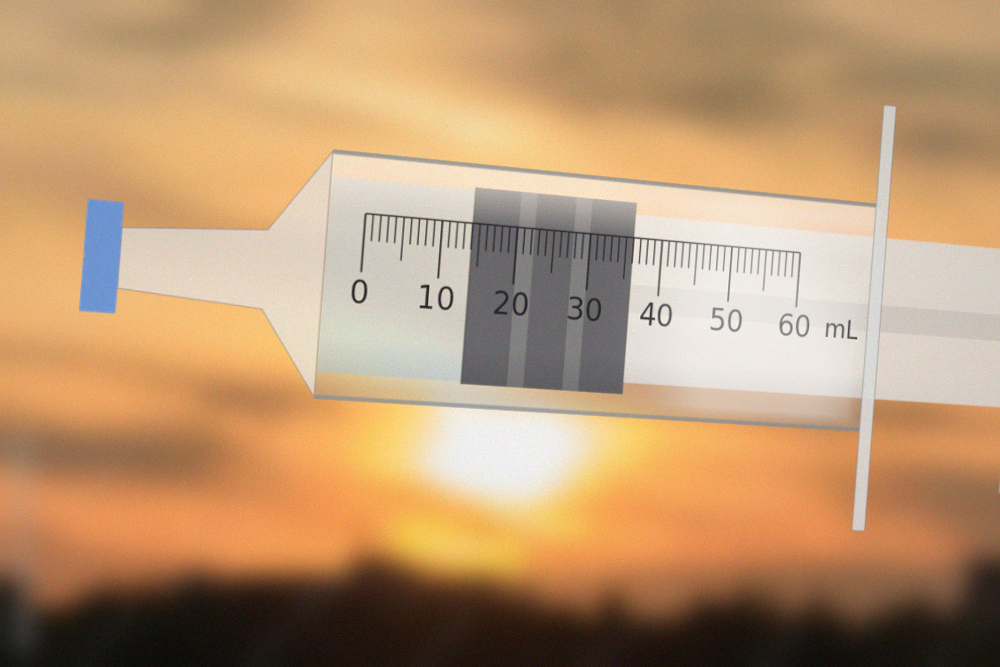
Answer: 14 mL
